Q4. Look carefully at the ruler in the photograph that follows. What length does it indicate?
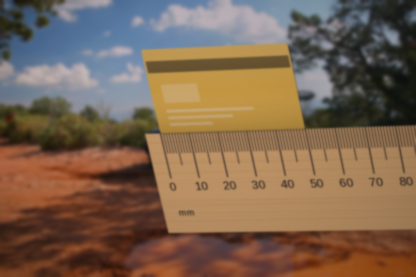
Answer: 50 mm
